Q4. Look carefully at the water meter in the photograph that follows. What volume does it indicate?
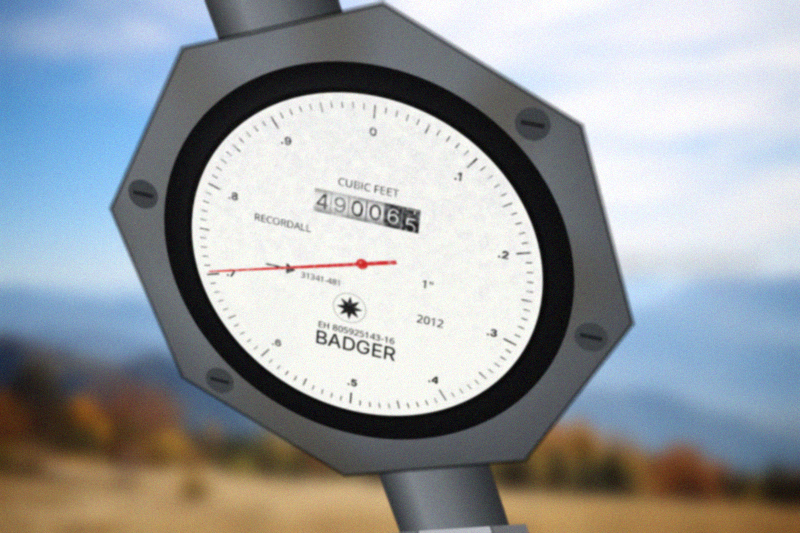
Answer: 490064.70 ft³
